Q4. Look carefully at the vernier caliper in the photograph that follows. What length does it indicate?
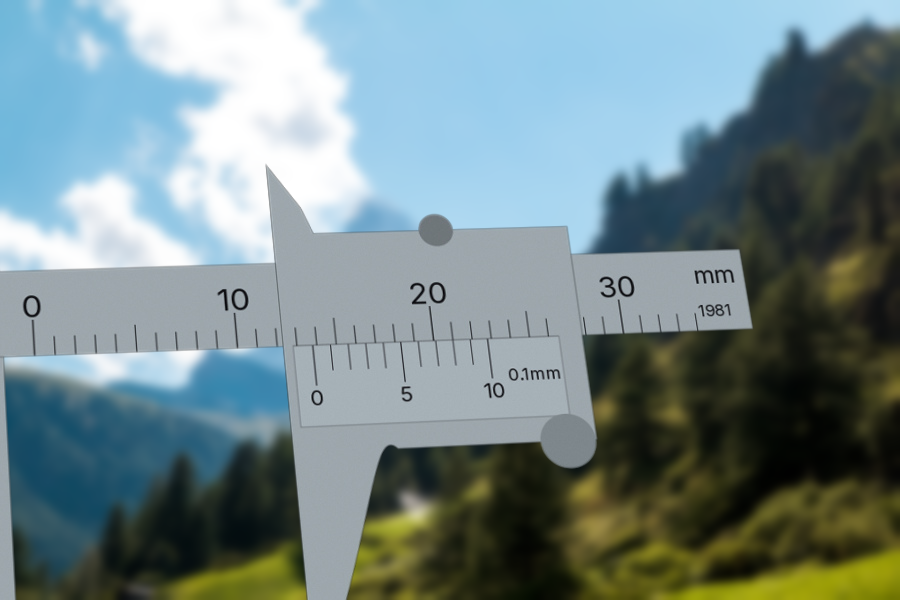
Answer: 13.8 mm
